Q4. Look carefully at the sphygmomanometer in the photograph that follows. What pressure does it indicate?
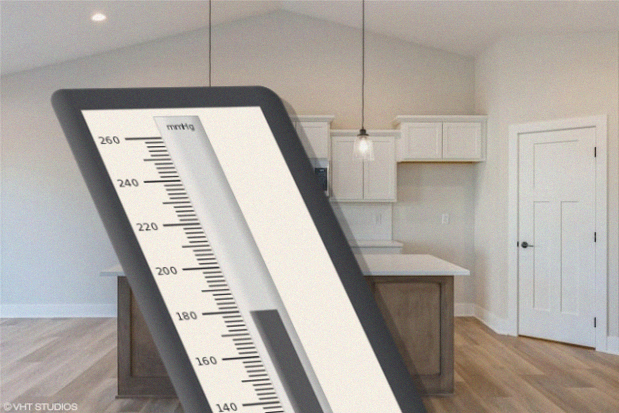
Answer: 180 mmHg
